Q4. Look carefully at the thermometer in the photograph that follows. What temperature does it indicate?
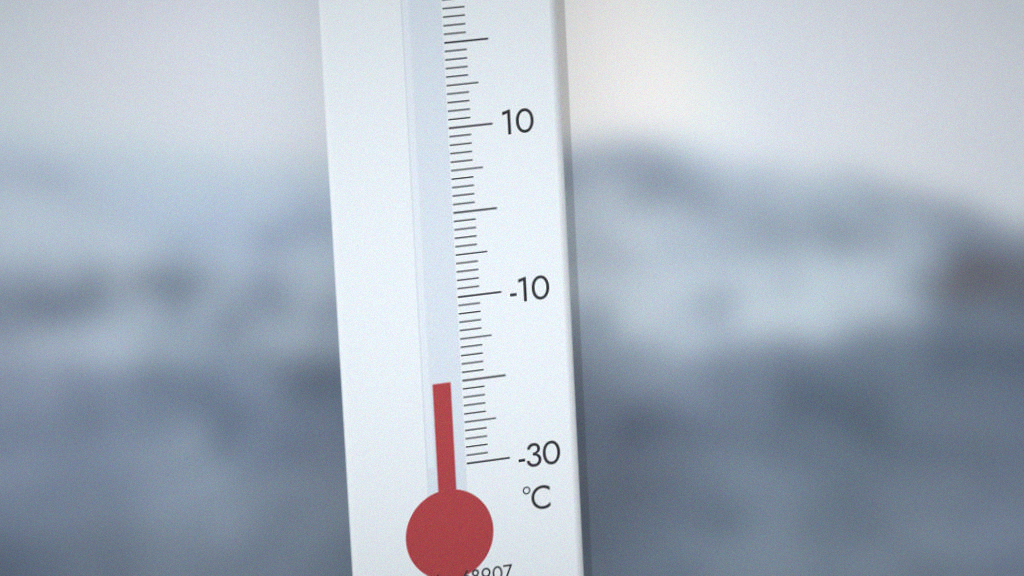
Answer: -20 °C
